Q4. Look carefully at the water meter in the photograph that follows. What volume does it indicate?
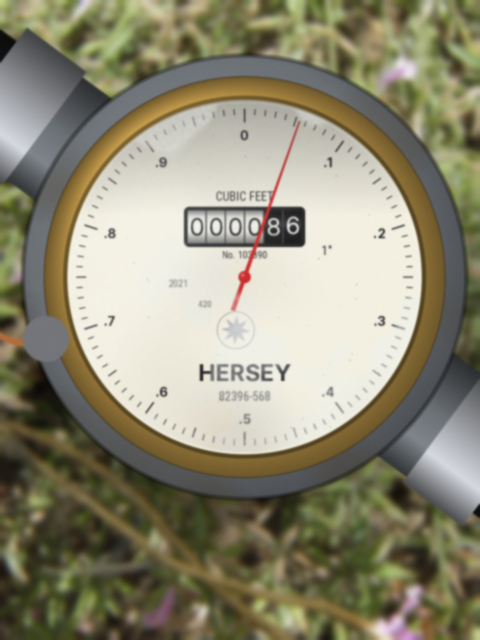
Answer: 86.05 ft³
